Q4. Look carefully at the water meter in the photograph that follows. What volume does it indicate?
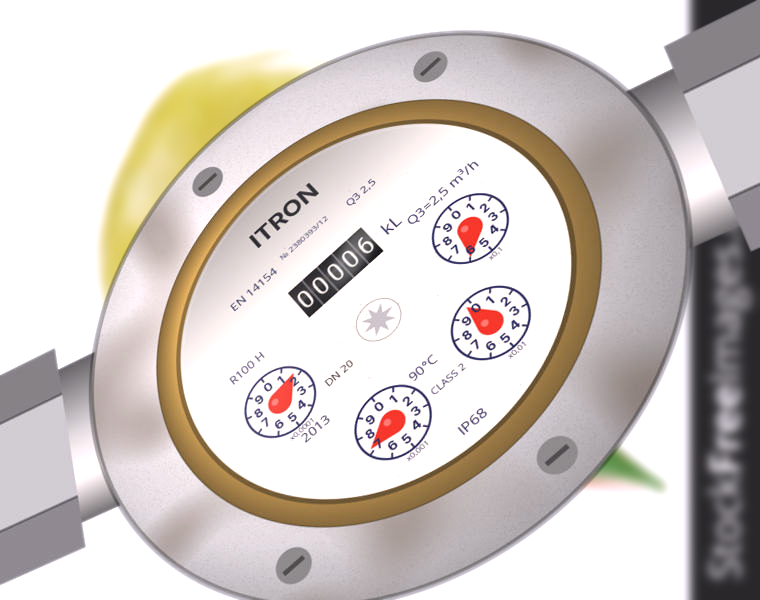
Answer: 6.5971 kL
